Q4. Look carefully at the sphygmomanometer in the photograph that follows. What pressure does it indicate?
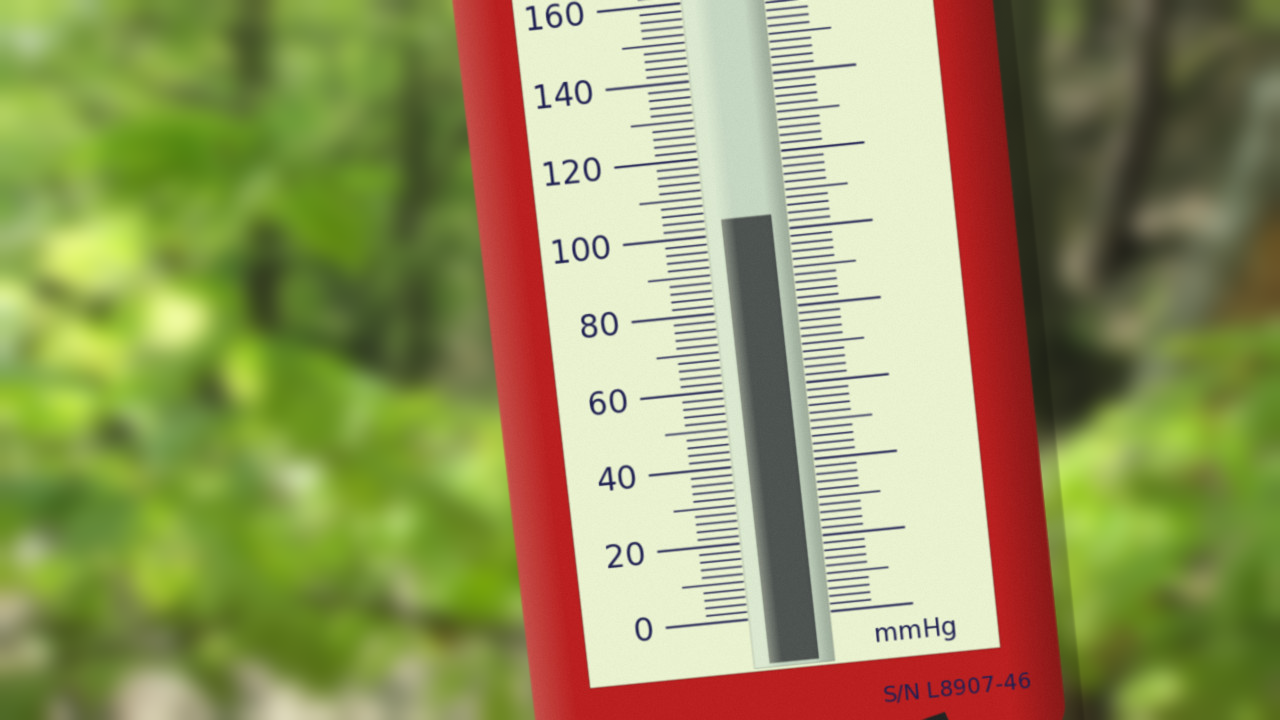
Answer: 104 mmHg
